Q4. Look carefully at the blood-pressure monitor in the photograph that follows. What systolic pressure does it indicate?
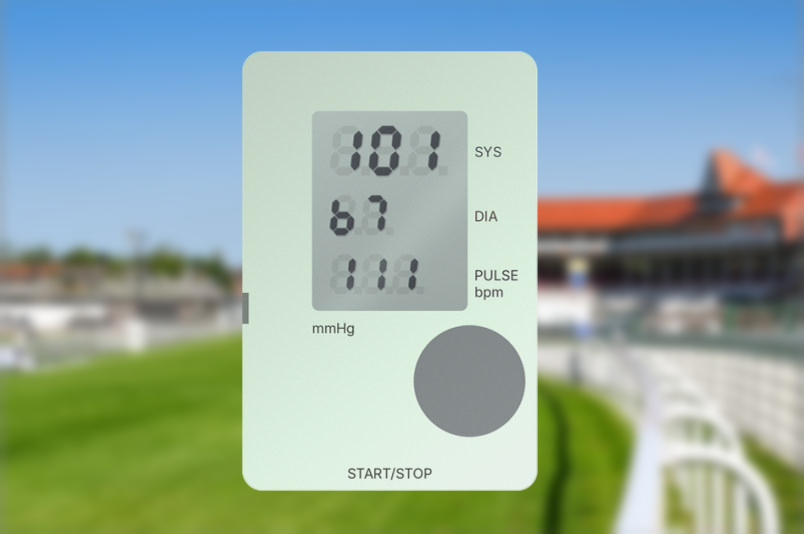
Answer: 101 mmHg
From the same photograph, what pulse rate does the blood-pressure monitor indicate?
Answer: 111 bpm
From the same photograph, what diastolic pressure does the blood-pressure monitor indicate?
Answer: 67 mmHg
